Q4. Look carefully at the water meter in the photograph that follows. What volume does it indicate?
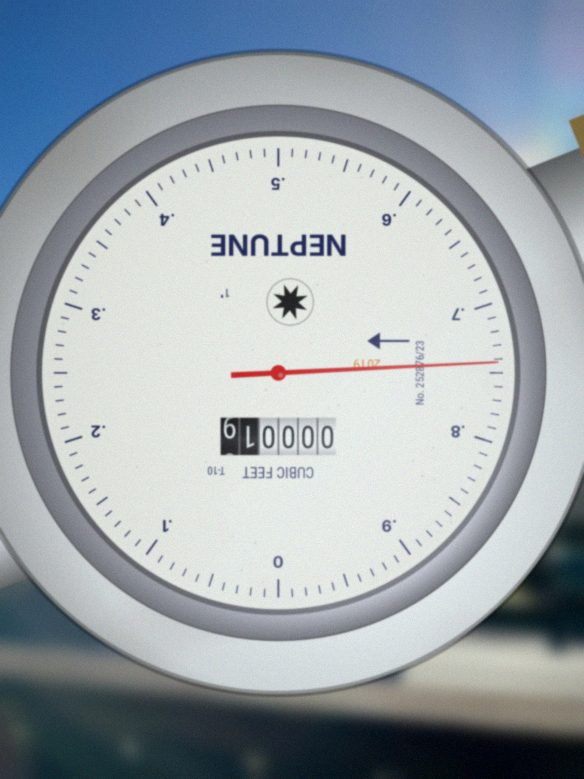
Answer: 18.74 ft³
